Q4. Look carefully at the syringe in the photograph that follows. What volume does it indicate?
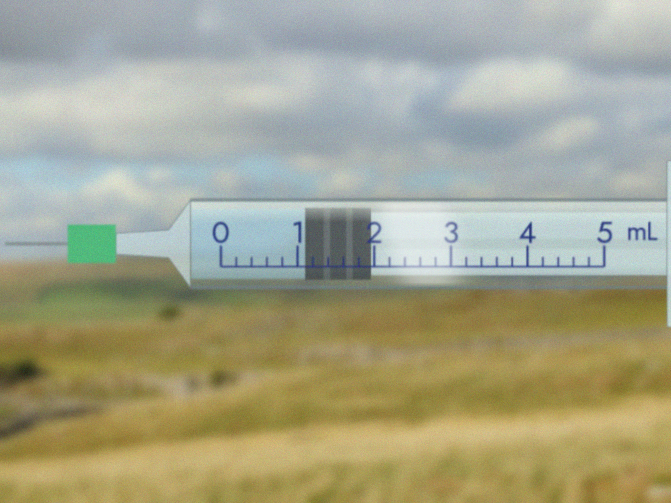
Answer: 1.1 mL
